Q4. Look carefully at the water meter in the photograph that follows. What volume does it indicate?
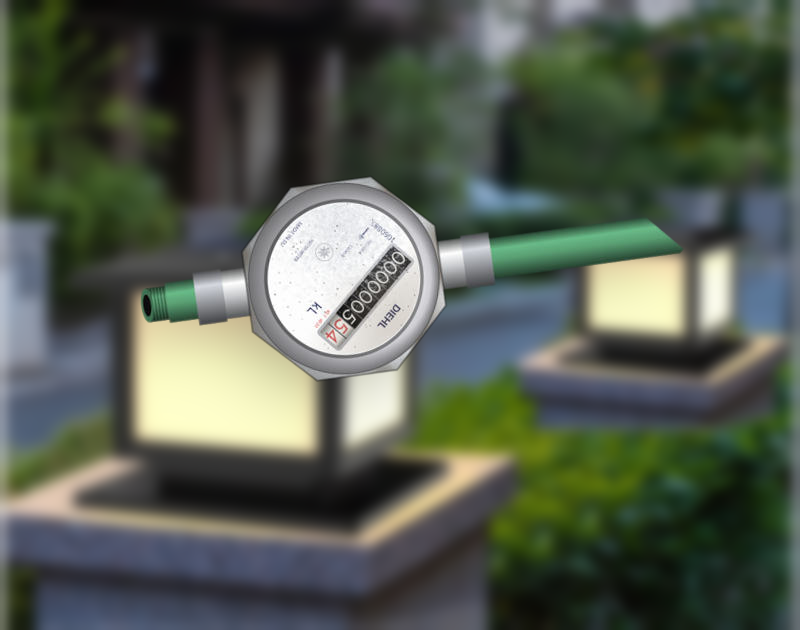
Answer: 5.54 kL
